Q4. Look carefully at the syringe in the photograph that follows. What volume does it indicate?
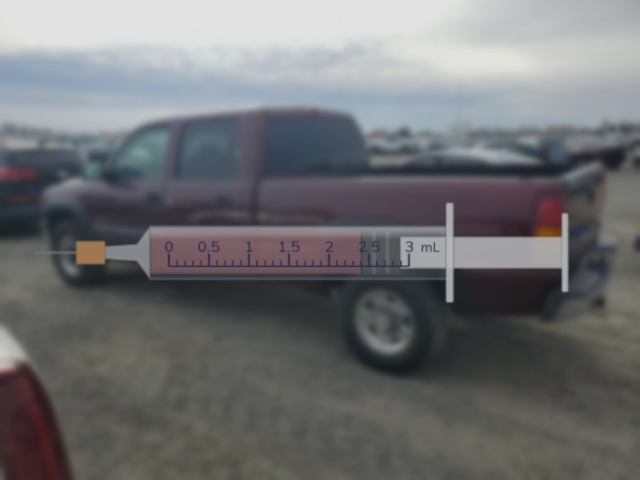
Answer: 2.4 mL
